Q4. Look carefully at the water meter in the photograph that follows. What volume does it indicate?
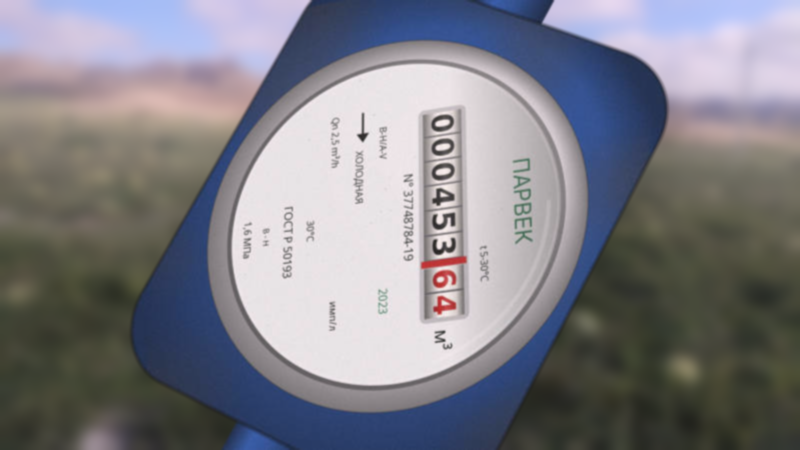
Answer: 453.64 m³
